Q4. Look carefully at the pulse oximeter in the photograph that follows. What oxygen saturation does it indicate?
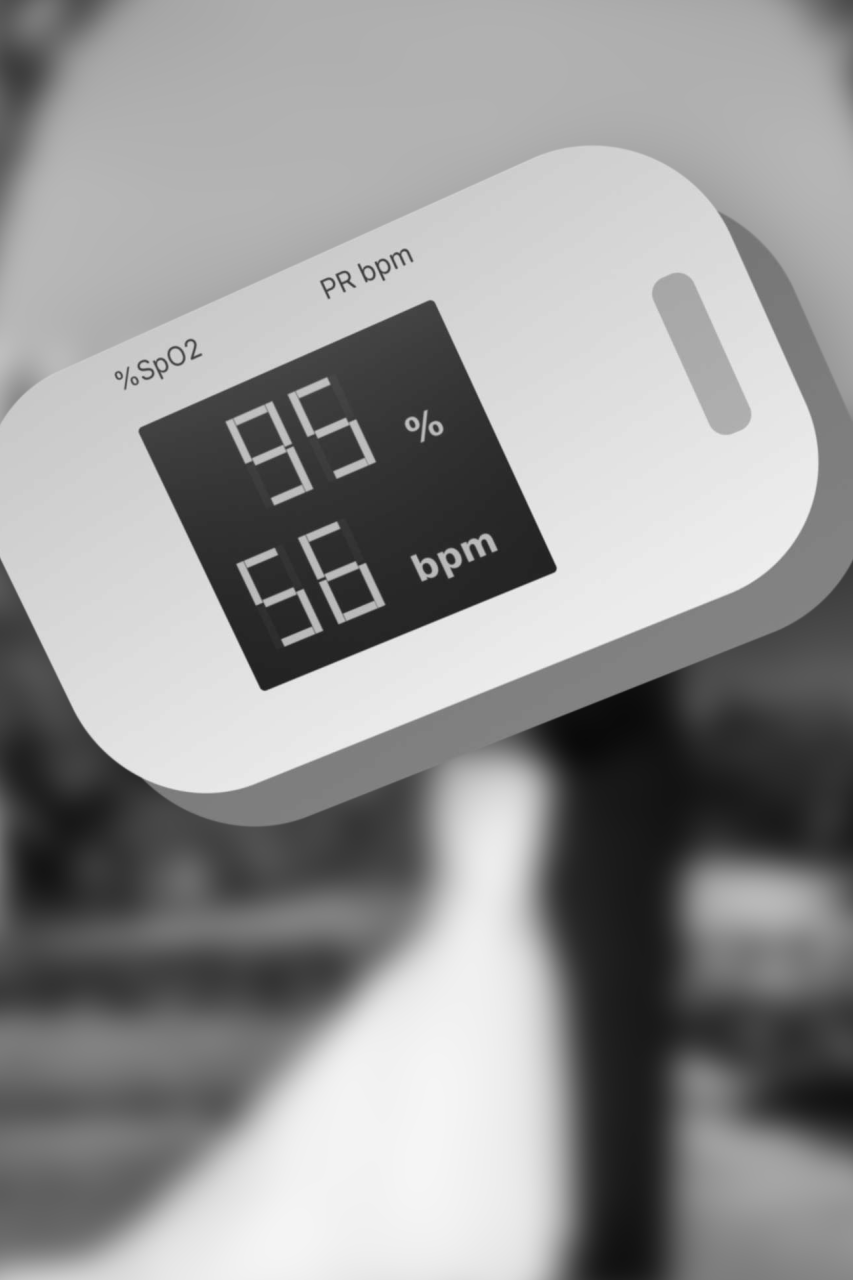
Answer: 95 %
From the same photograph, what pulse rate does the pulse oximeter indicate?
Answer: 56 bpm
